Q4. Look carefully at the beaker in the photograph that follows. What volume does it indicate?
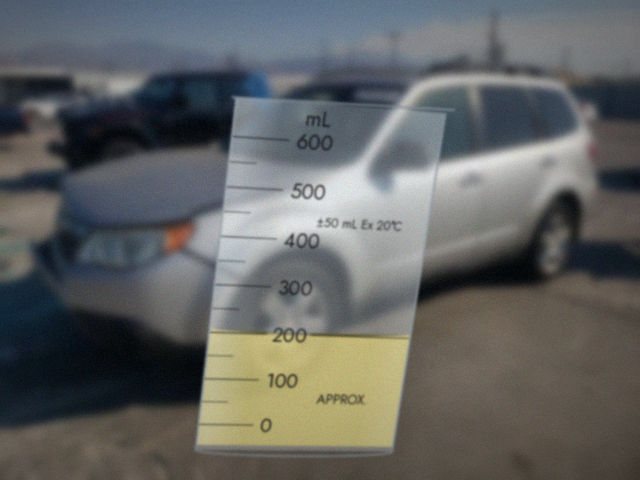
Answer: 200 mL
